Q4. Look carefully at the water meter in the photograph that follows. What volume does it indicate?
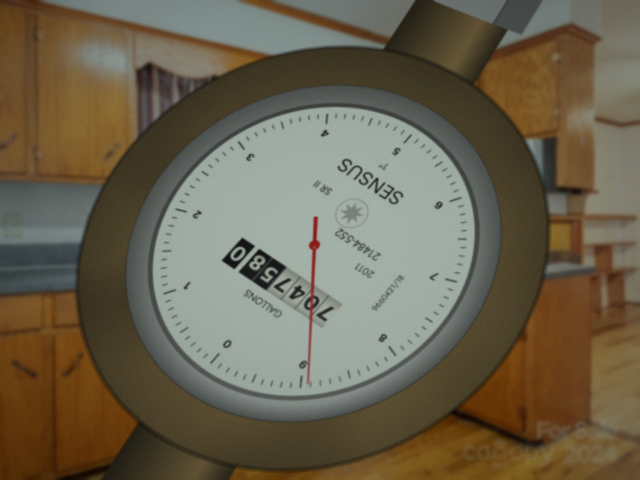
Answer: 7047578.9 gal
